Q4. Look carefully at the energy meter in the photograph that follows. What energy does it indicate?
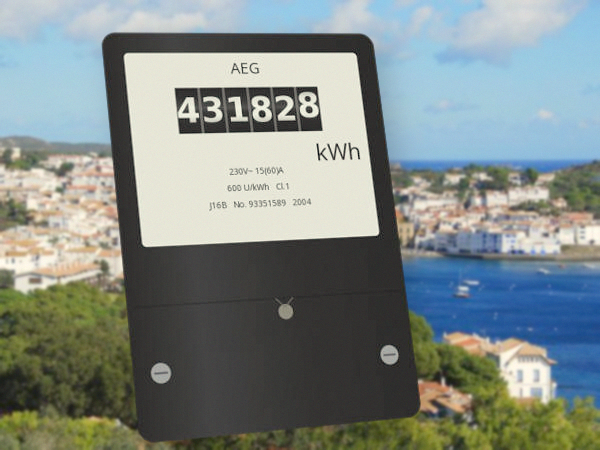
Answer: 431828 kWh
